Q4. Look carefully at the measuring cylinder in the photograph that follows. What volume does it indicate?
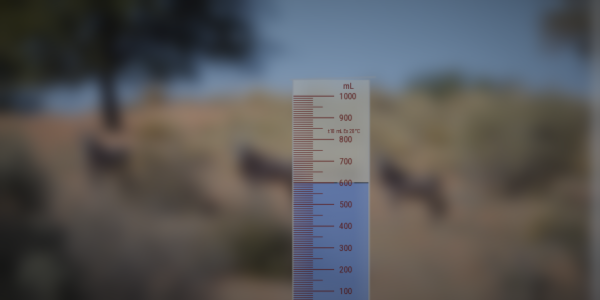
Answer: 600 mL
